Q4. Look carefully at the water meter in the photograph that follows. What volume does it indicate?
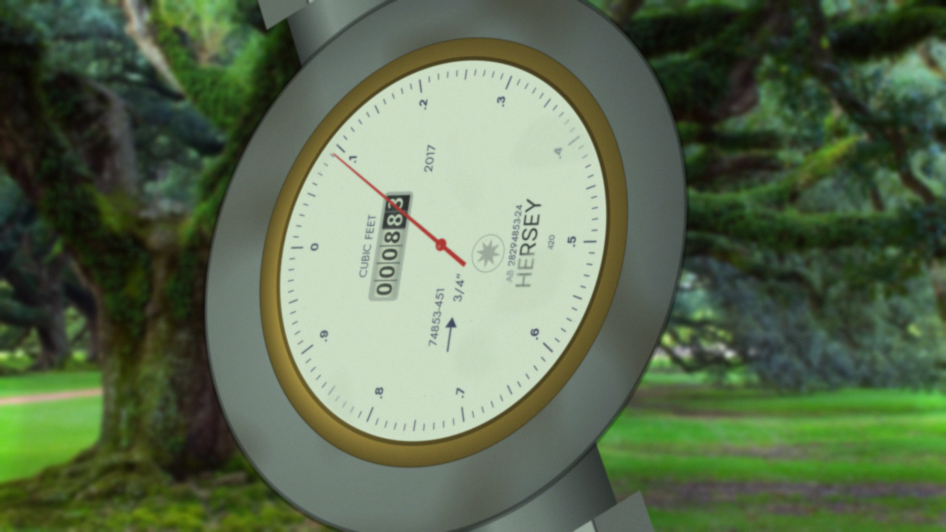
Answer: 883.09 ft³
